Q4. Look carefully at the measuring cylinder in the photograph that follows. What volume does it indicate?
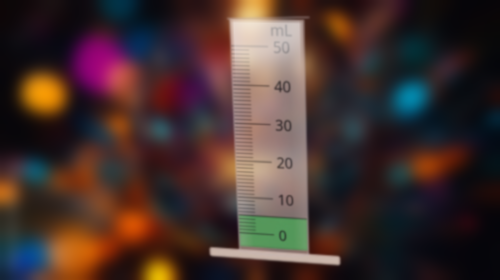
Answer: 5 mL
